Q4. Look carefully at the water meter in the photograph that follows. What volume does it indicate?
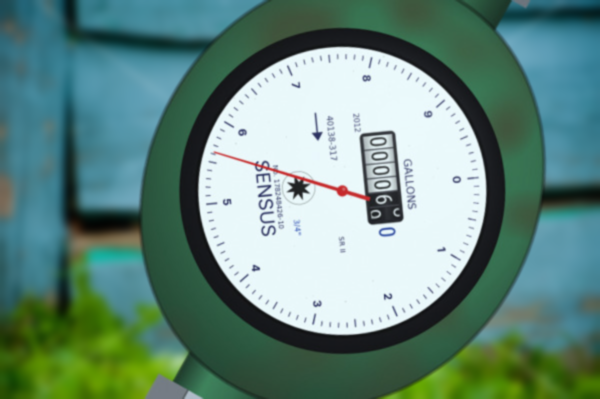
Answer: 685.6 gal
